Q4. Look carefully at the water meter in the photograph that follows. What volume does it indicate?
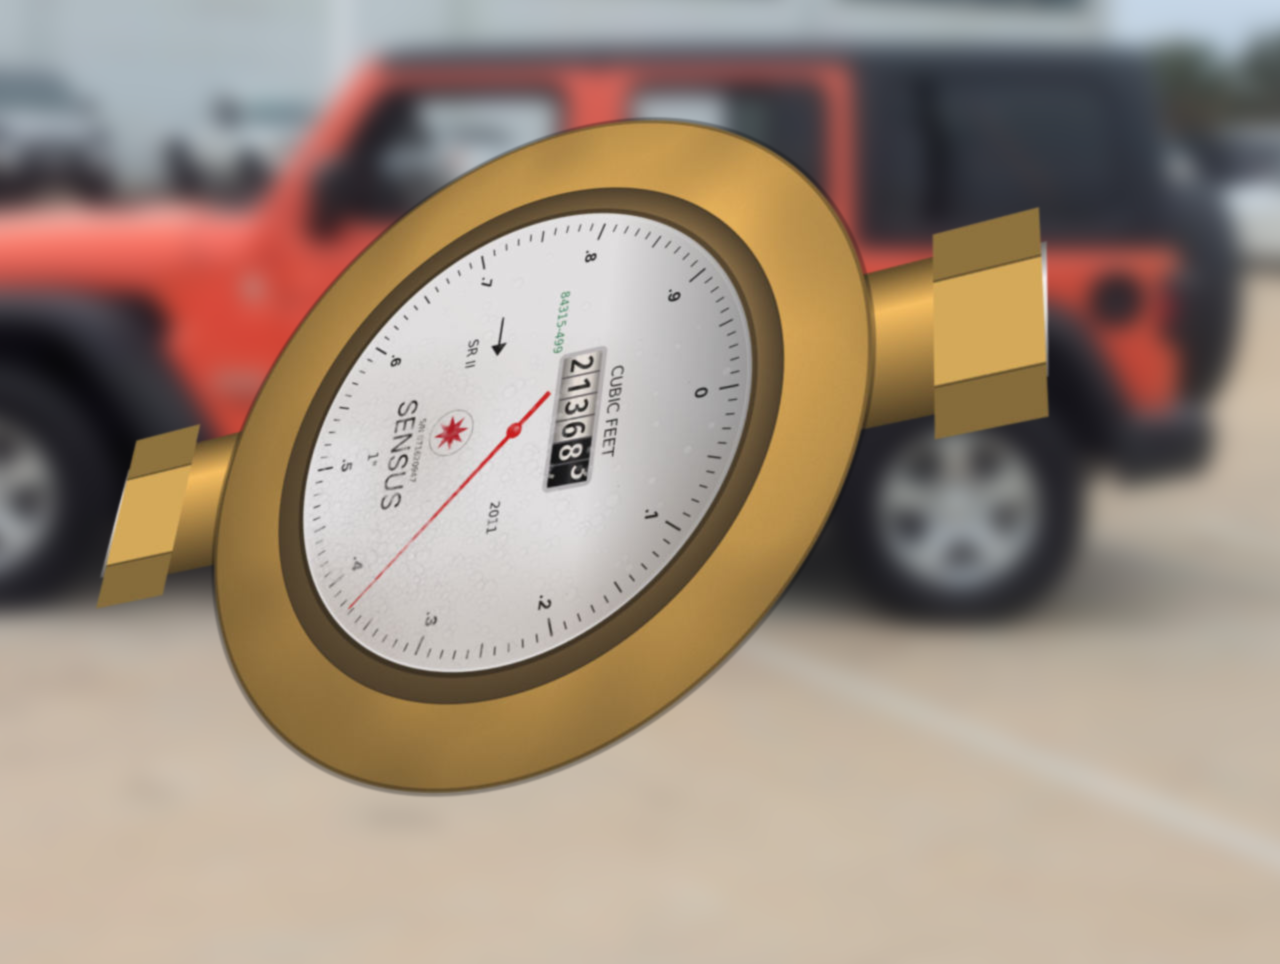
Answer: 213683.37 ft³
